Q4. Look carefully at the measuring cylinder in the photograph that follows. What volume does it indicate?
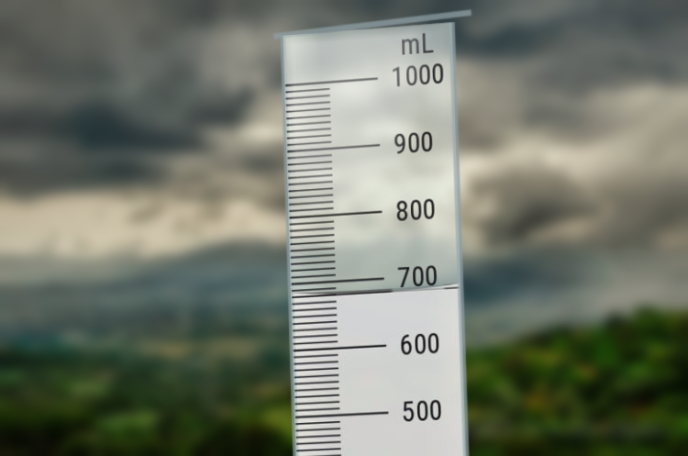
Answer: 680 mL
